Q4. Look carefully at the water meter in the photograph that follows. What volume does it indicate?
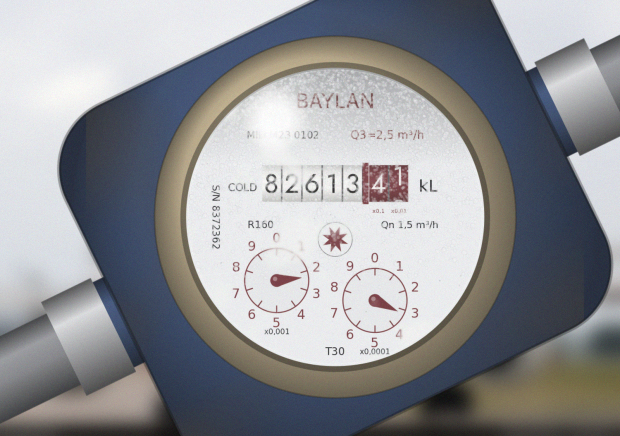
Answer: 82613.4123 kL
